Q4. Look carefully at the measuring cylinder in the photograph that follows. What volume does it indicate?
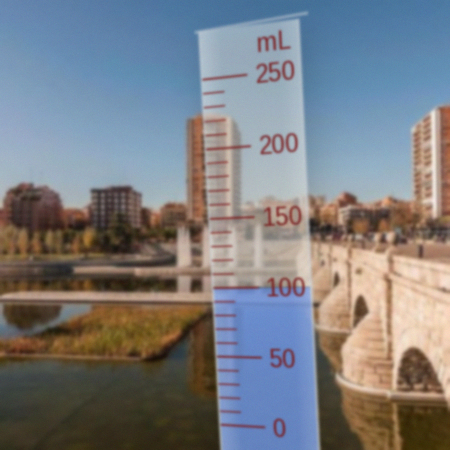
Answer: 100 mL
